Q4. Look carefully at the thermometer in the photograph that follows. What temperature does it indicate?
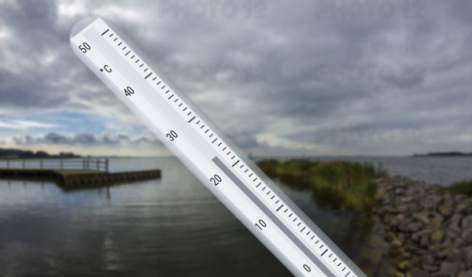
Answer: 23 °C
